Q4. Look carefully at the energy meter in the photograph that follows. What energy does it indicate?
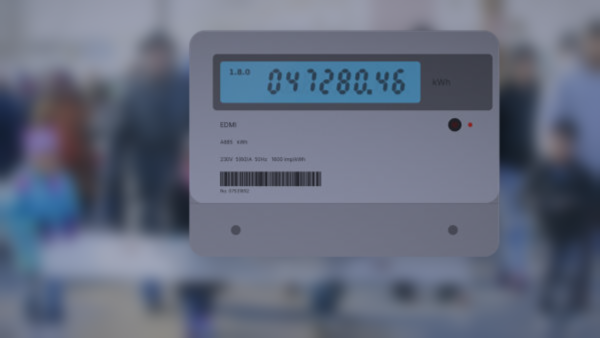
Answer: 47280.46 kWh
